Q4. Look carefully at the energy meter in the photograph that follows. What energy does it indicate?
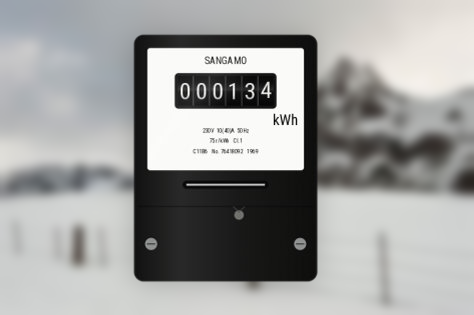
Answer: 134 kWh
